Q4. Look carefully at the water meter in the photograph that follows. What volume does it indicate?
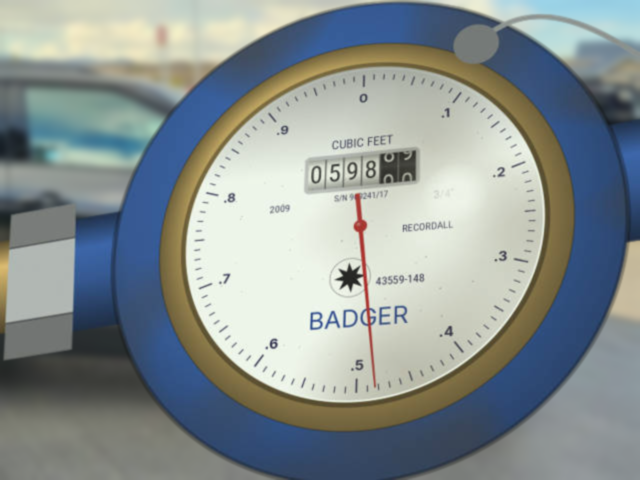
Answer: 59889.48 ft³
